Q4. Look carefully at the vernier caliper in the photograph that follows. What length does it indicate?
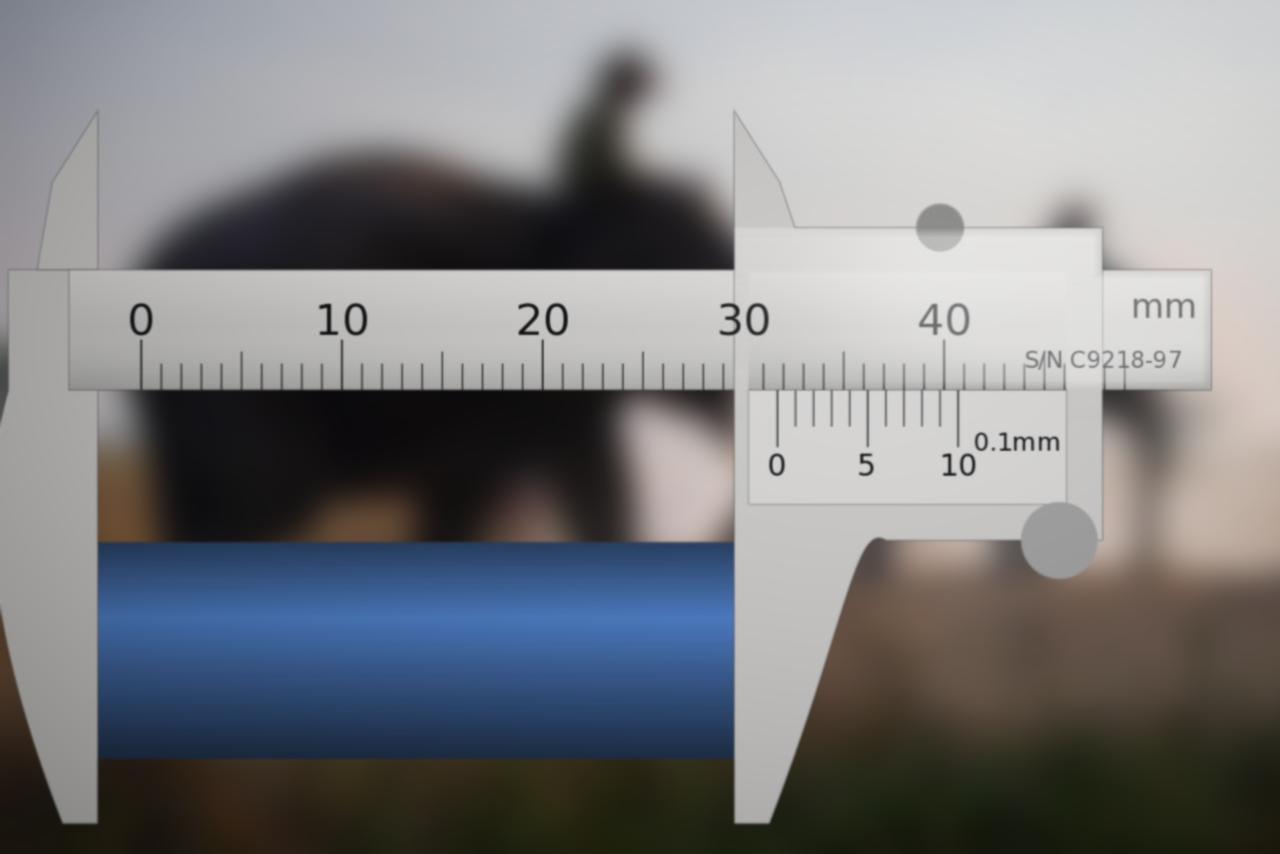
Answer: 31.7 mm
